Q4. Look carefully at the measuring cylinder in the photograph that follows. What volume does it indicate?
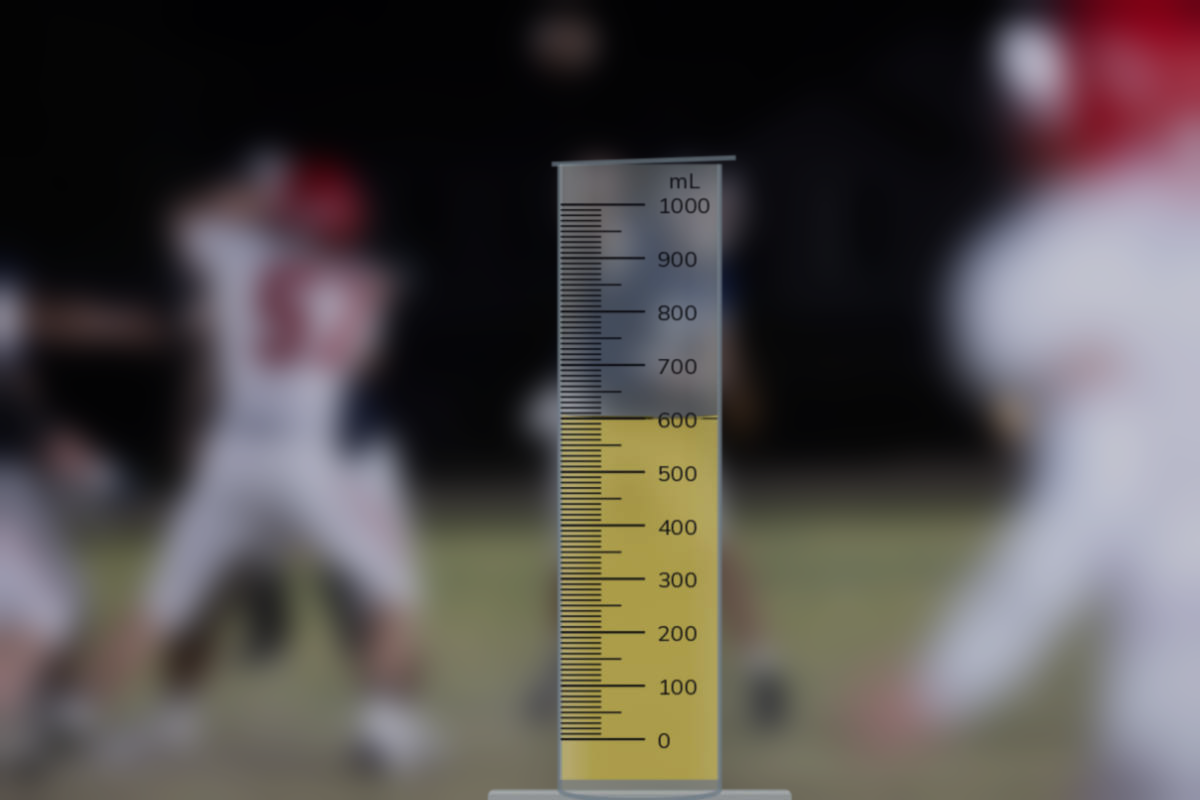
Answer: 600 mL
